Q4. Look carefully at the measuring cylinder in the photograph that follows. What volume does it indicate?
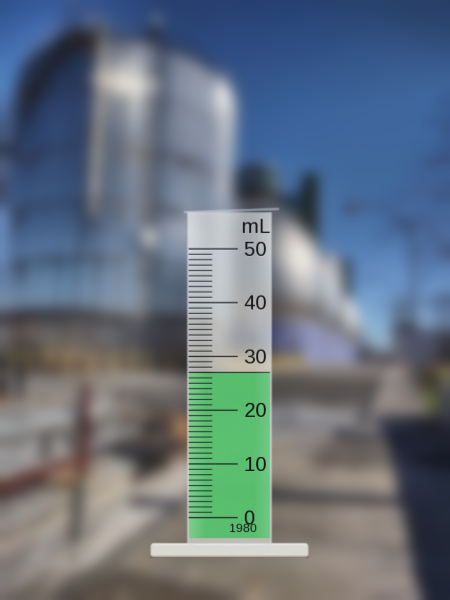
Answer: 27 mL
